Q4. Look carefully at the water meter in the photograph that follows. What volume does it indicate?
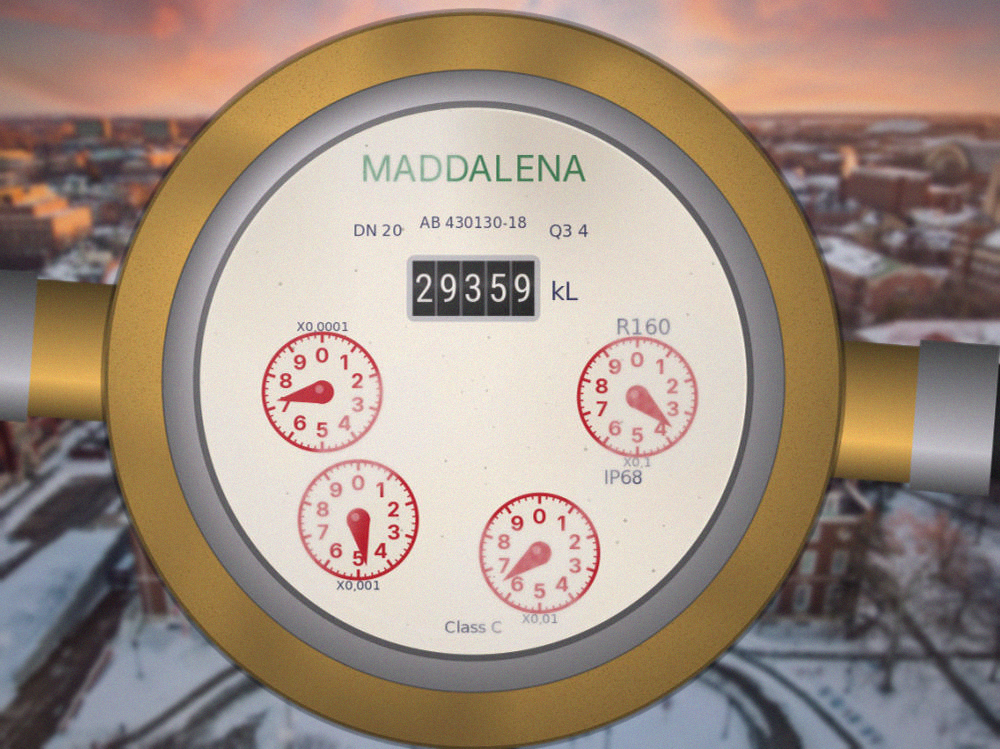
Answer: 29359.3647 kL
